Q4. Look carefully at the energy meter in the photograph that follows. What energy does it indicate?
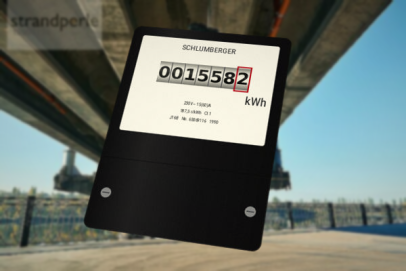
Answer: 1558.2 kWh
